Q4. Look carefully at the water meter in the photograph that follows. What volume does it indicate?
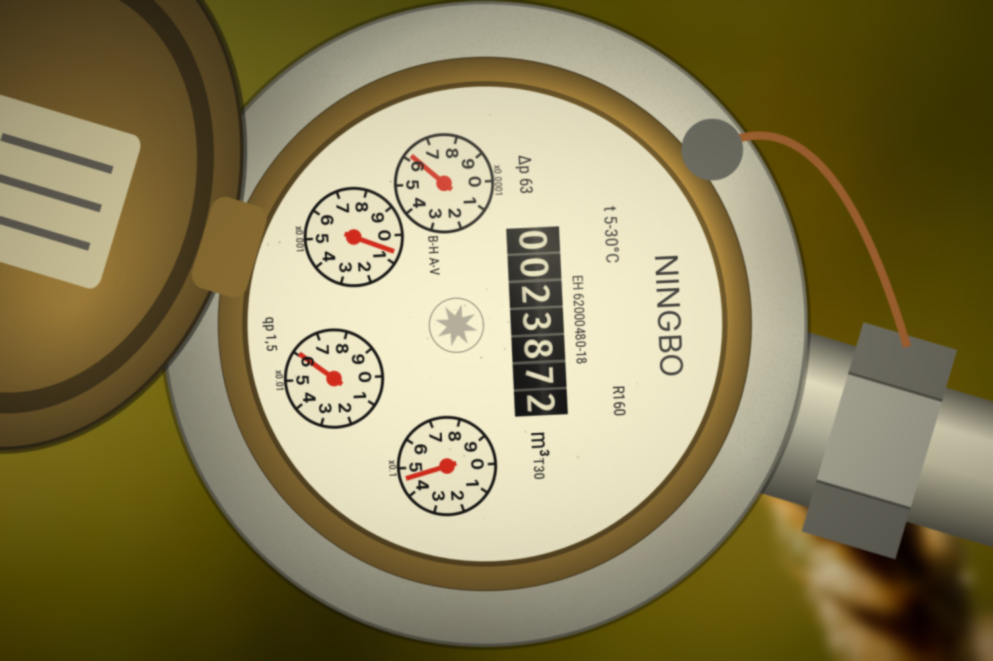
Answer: 23872.4606 m³
